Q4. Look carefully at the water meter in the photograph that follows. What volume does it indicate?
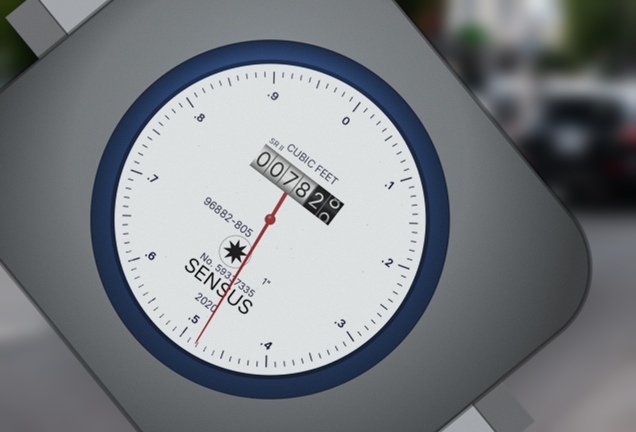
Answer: 7828.48 ft³
